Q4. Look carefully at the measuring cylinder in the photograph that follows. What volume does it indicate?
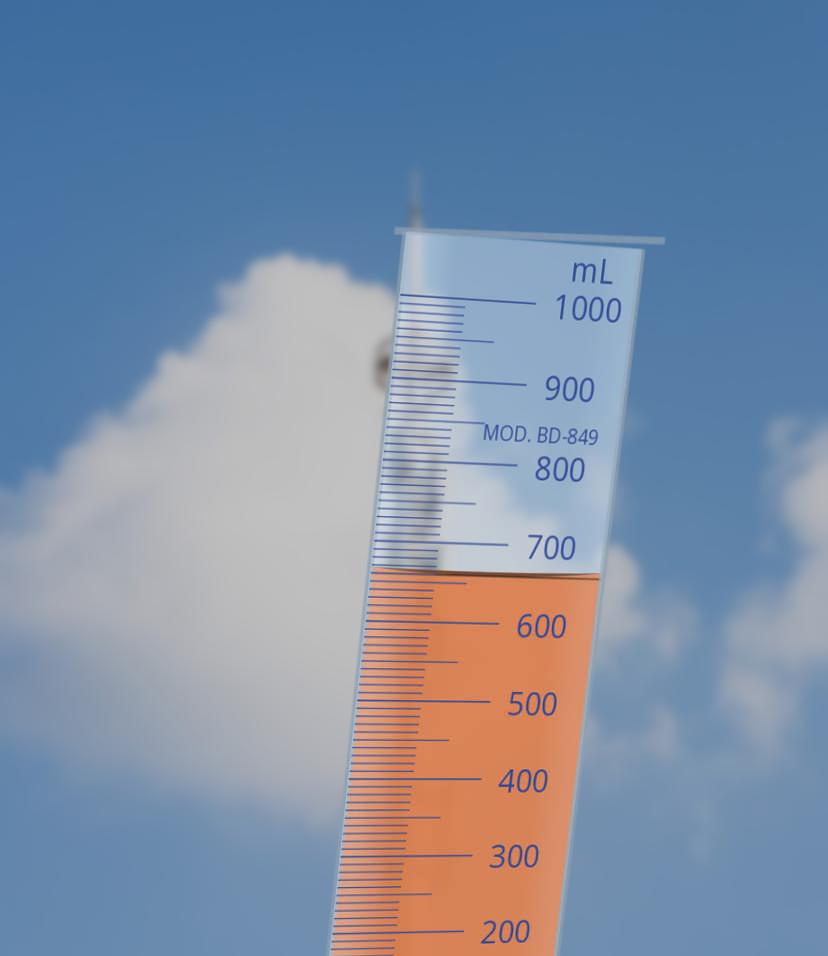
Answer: 660 mL
